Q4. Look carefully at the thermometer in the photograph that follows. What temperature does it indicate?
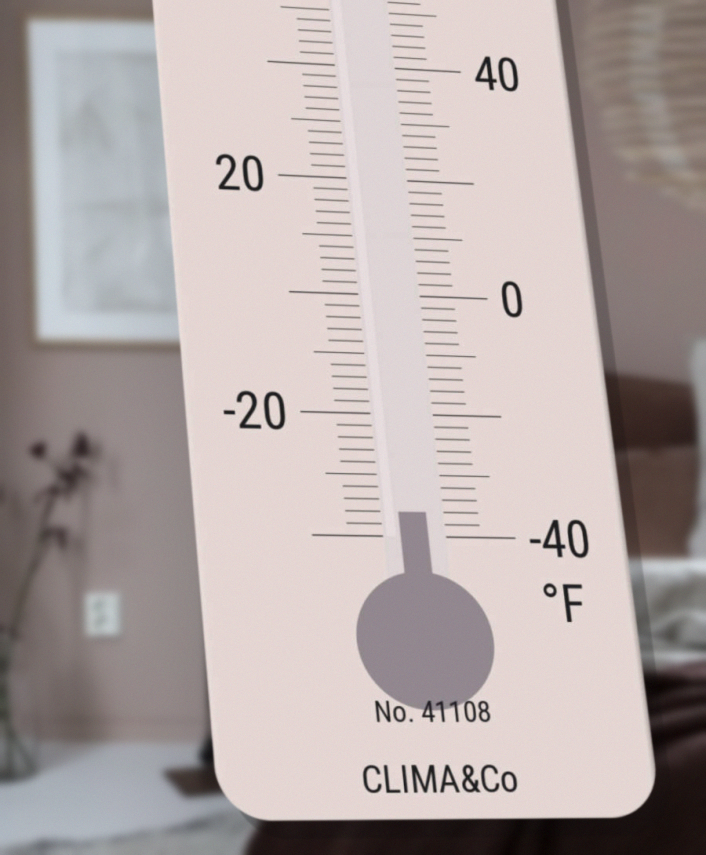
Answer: -36 °F
